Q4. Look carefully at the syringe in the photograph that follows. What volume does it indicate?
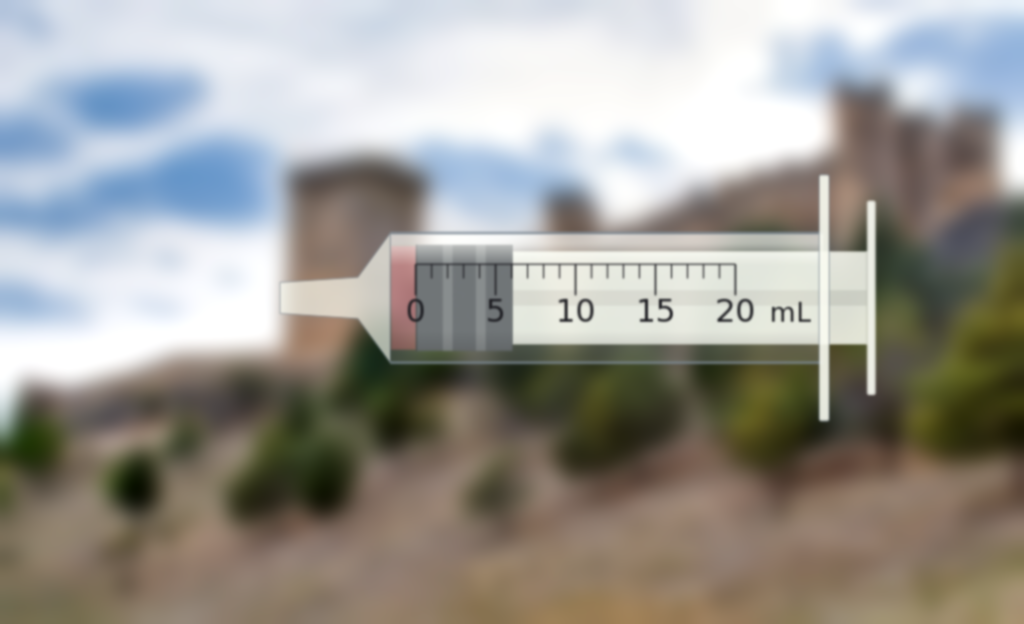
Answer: 0 mL
